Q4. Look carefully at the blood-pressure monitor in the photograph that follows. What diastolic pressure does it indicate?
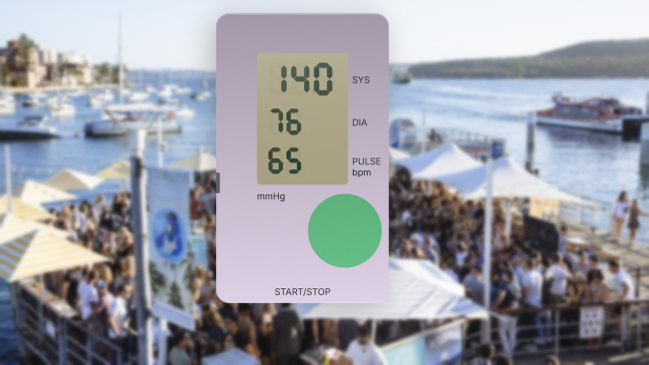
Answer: 76 mmHg
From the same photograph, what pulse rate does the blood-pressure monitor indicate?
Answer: 65 bpm
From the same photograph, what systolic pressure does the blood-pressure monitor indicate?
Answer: 140 mmHg
